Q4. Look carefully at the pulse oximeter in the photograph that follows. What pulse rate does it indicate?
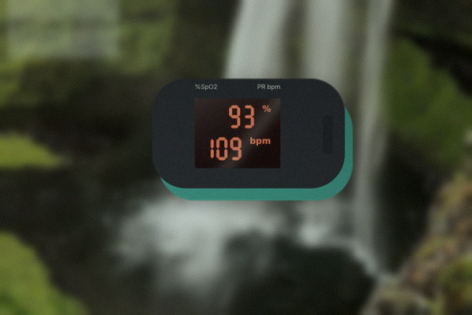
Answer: 109 bpm
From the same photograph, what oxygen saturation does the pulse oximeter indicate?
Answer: 93 %
